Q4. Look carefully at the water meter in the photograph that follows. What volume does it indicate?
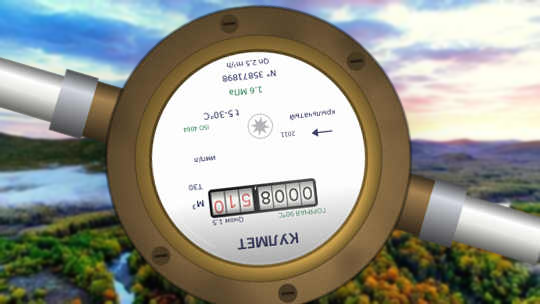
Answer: 8.510 m³
